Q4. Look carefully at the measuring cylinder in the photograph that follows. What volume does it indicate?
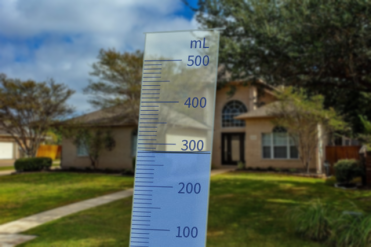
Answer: 280 mL
